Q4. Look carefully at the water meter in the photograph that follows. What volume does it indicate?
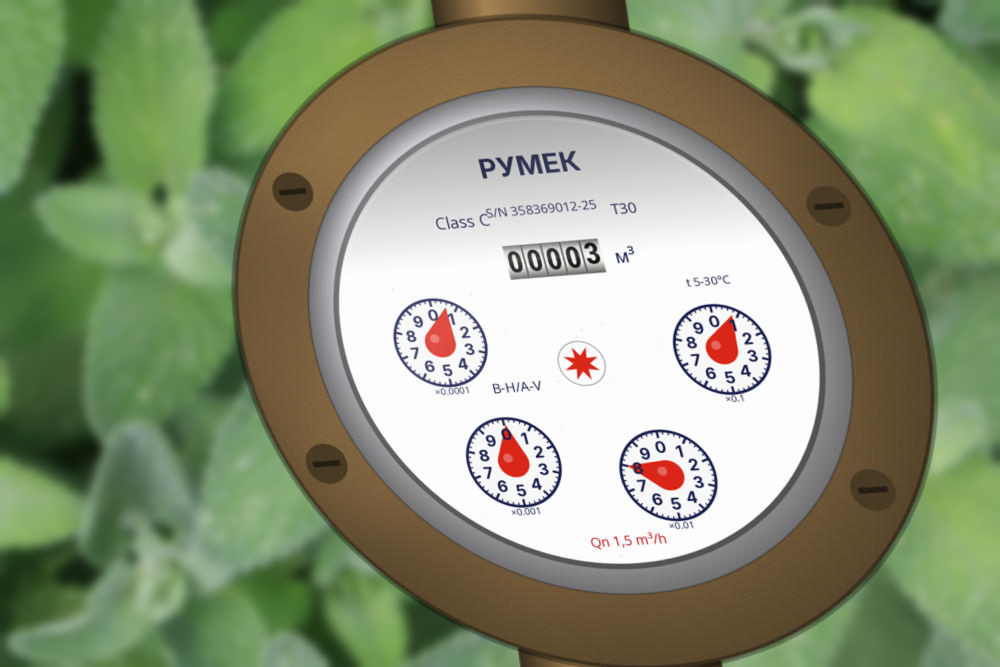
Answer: 3.0800 m³
